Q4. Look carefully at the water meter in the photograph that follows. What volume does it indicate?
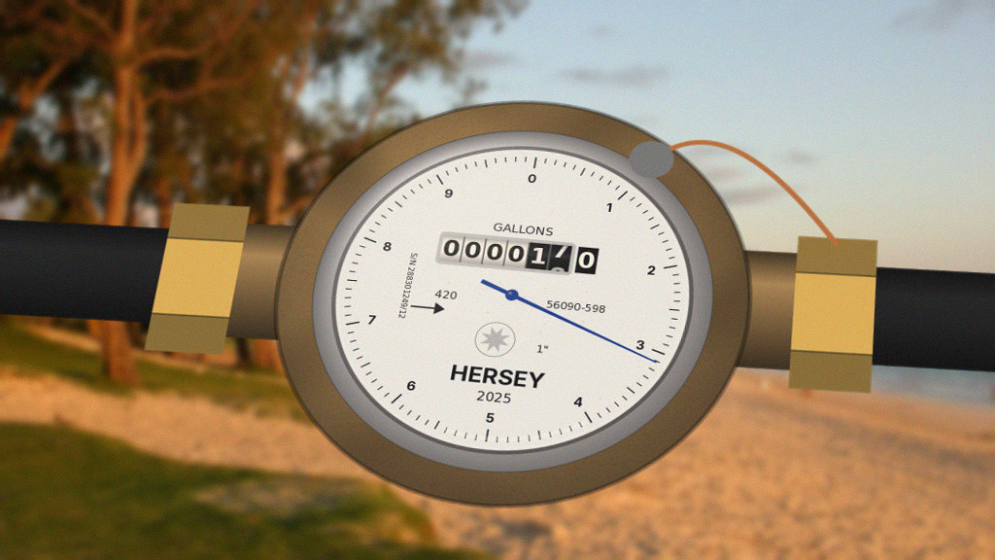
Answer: 173.1 gal
